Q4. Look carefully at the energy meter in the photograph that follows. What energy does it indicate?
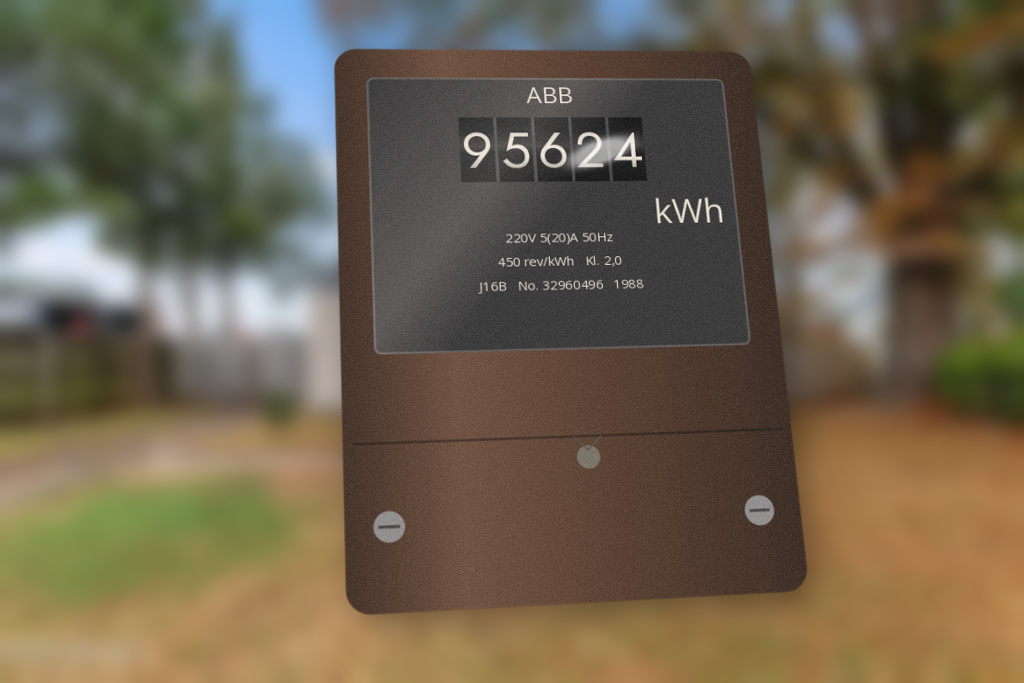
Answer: 95624 kWh
